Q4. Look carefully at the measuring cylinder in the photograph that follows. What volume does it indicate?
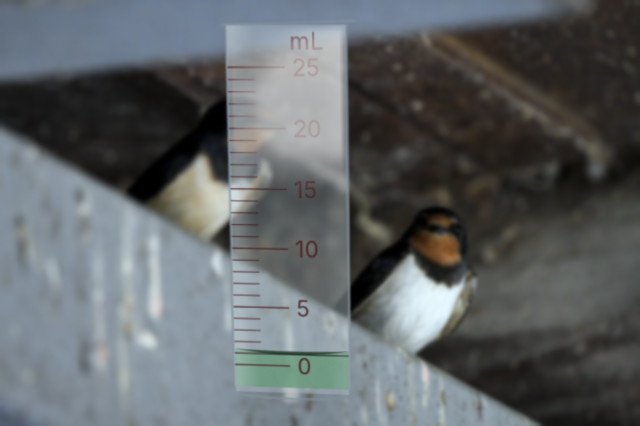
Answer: 1 mL
